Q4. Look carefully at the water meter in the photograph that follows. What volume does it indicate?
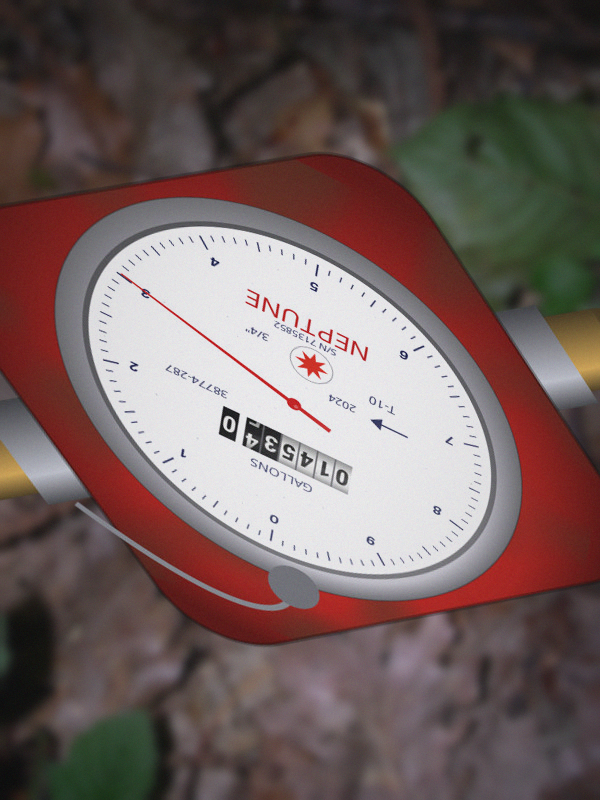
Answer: 145343.0 gal
